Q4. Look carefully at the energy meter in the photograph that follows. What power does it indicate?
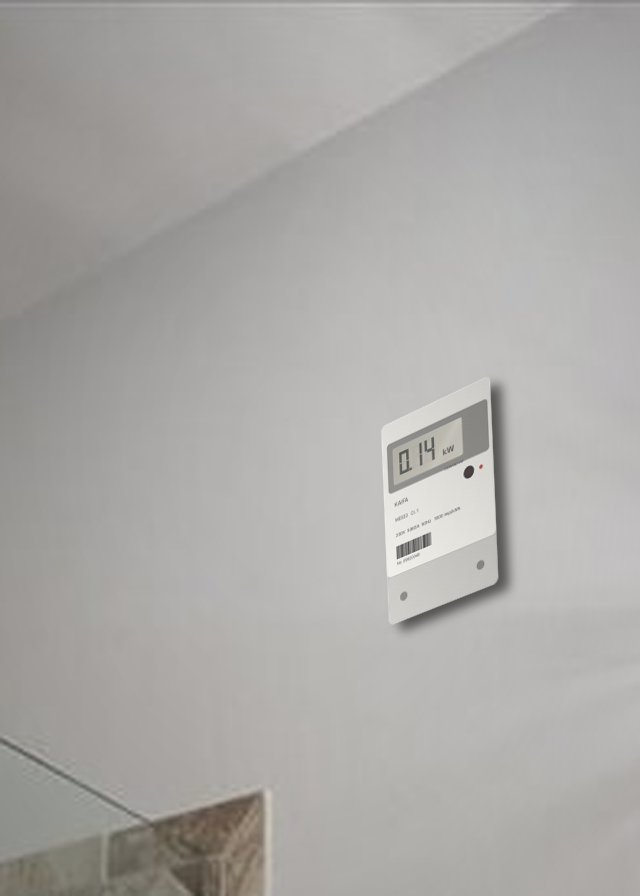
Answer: 0.14 kW
